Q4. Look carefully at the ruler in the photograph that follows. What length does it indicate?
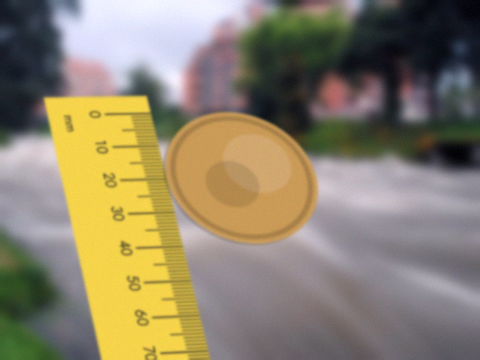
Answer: 40 mm
